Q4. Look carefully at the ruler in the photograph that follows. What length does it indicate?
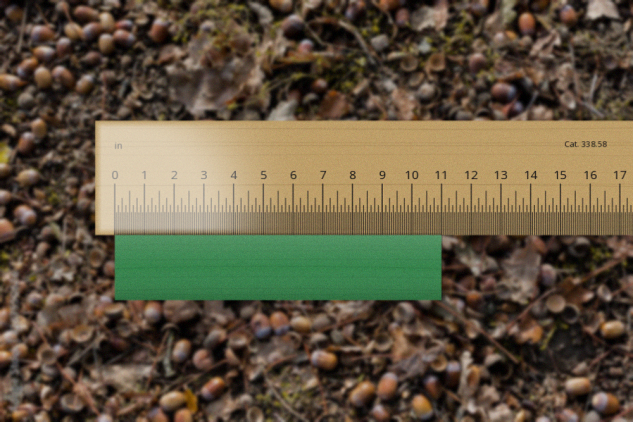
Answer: 11 in
